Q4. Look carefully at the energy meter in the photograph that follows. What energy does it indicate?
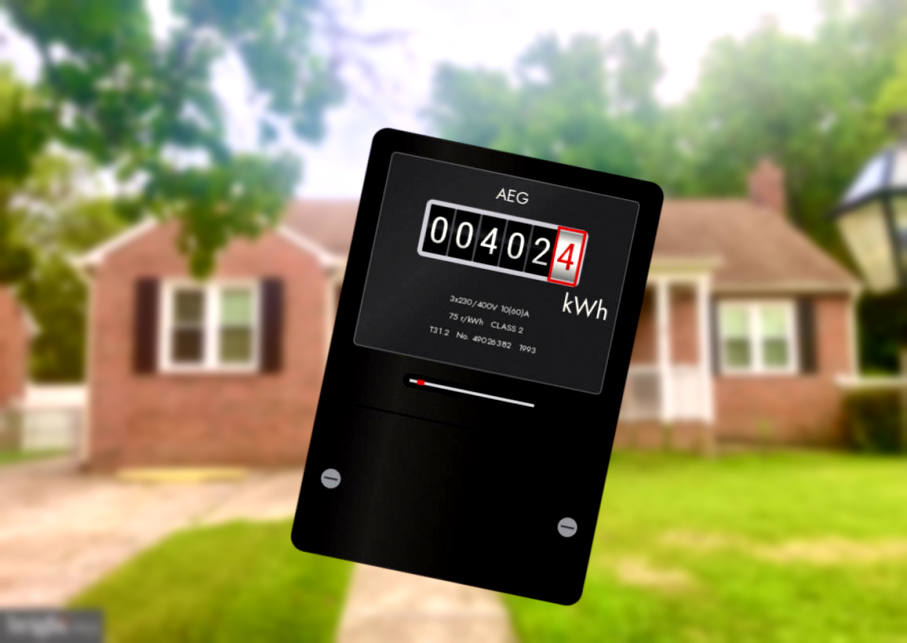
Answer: 402.4 kWh
